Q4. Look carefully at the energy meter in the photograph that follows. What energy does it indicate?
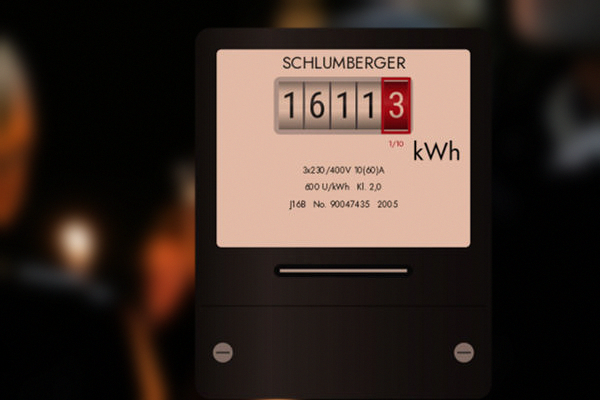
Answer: 1611.3 kWh
